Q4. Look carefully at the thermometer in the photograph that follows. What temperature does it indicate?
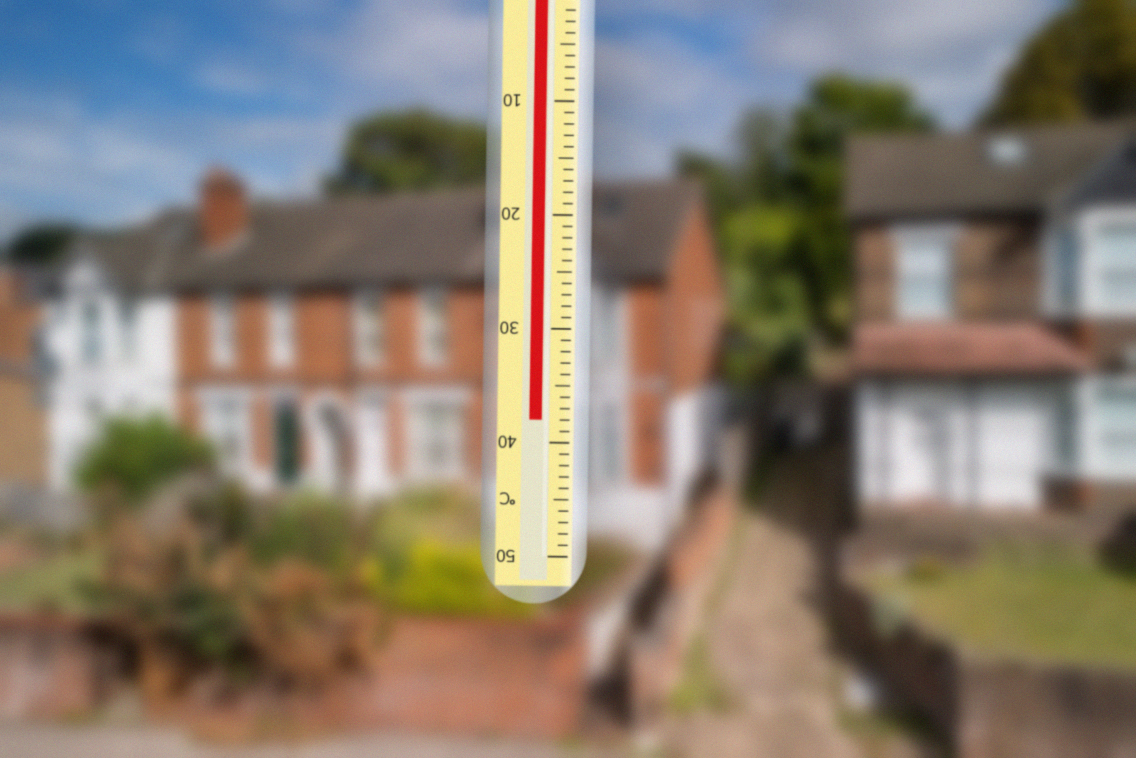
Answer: 38 °C
